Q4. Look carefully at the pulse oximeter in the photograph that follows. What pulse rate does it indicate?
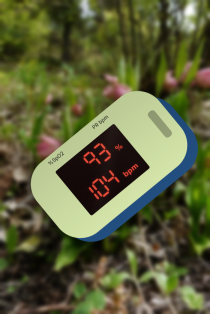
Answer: 104 bpm
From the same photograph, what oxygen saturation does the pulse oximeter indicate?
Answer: 93 %
